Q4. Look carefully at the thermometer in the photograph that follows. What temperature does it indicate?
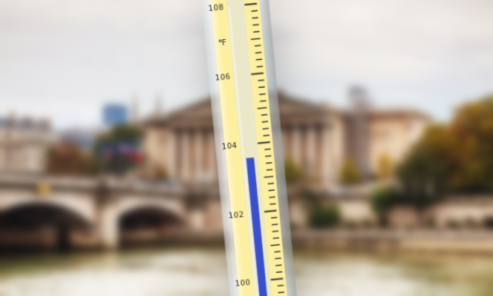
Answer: 103.6 °F
